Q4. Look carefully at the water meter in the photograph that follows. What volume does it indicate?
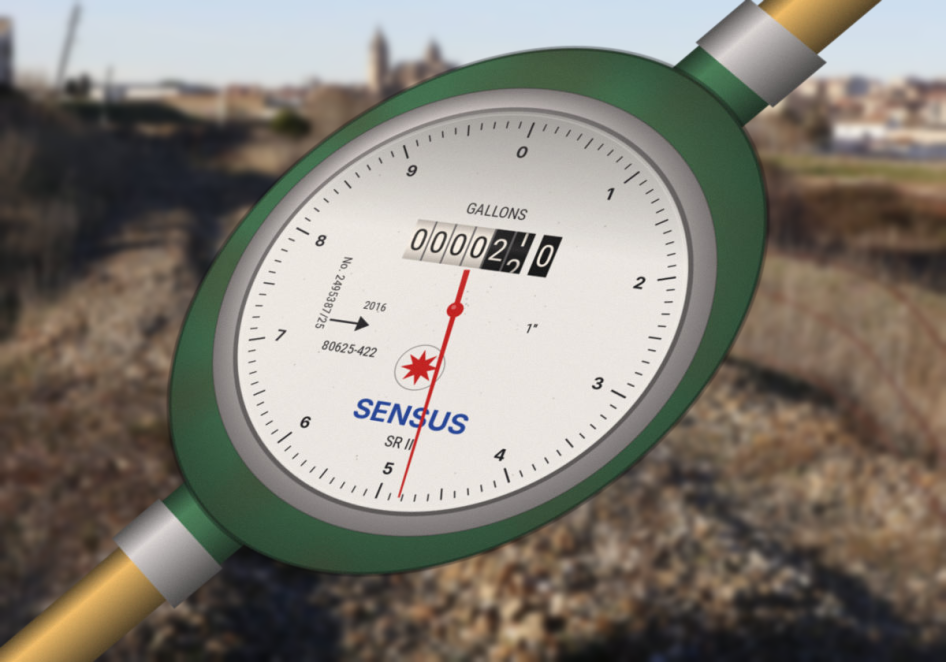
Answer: 214.8 gal
